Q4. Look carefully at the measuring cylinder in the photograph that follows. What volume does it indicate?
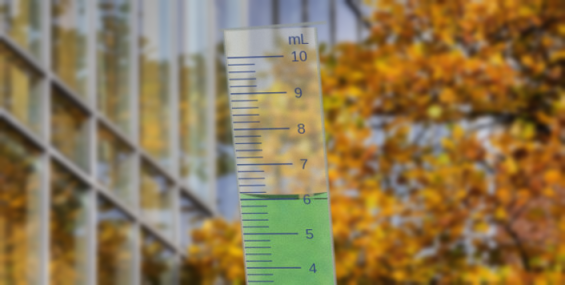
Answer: 6 mL
